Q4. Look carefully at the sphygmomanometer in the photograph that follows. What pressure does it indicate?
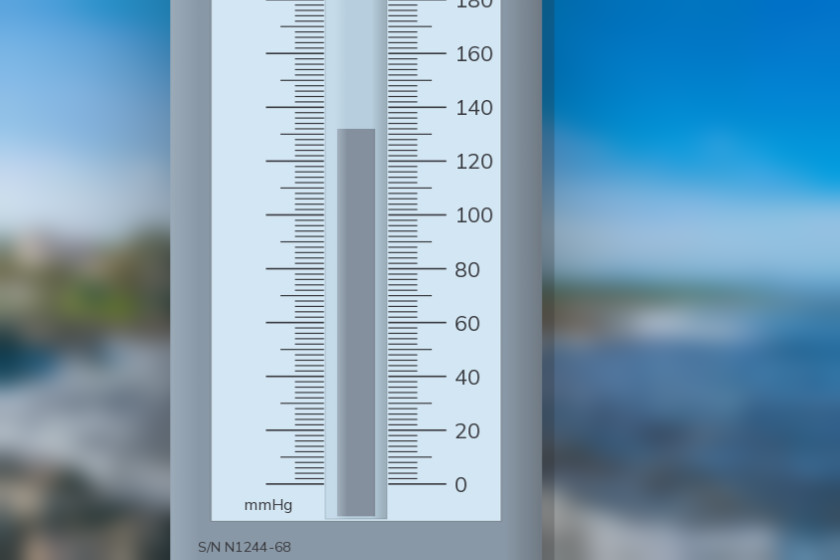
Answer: 132 mmHg
